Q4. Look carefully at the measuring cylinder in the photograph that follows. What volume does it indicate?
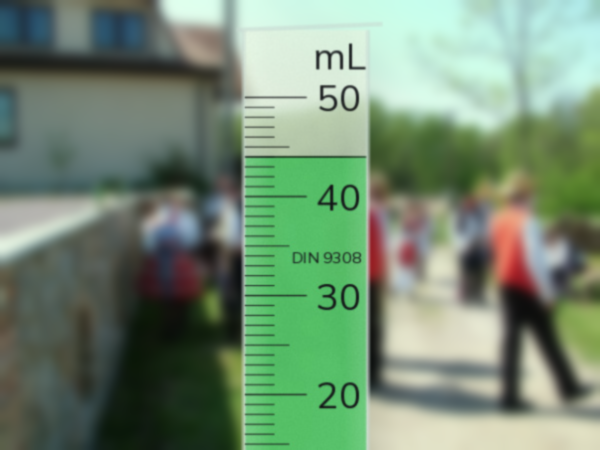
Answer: 44 mL
